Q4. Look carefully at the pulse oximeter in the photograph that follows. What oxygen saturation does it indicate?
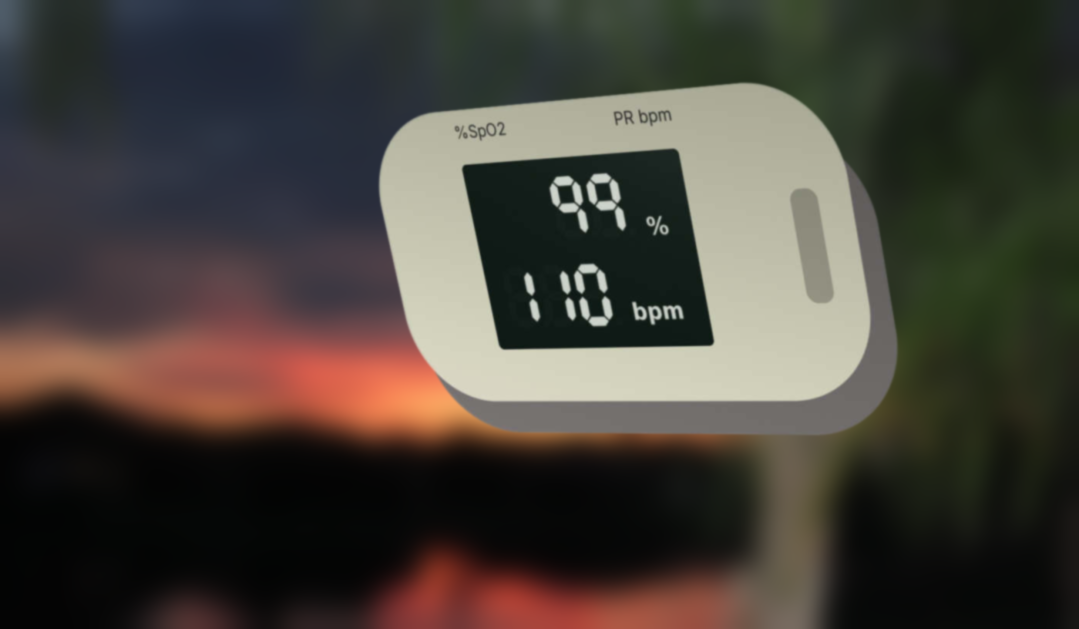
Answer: 99 %
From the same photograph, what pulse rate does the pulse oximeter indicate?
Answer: 110 bpm
